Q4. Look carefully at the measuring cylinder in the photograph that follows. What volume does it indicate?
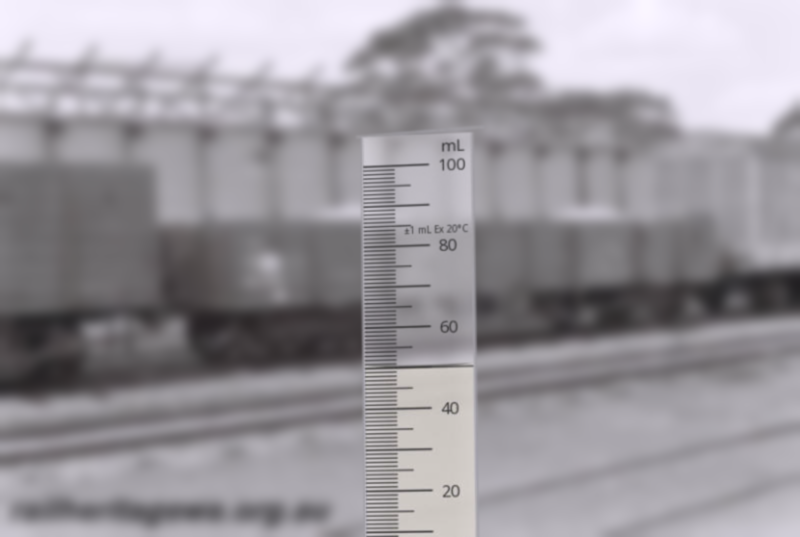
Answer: 50 mL
